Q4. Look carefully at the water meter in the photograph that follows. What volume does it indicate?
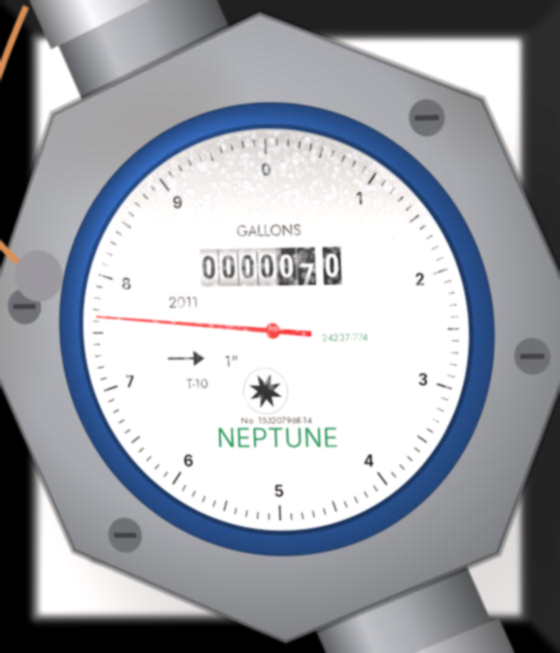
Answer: 67.6 gal
